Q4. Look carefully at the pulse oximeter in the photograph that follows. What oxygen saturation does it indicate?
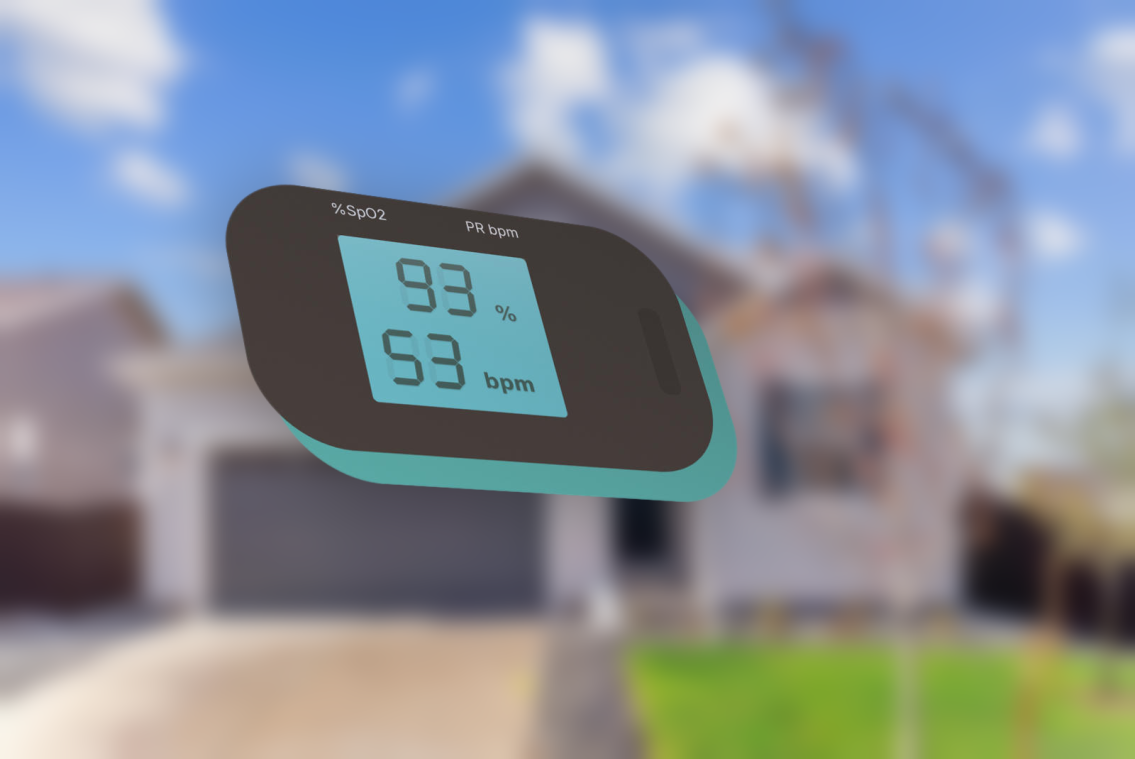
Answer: 93 %
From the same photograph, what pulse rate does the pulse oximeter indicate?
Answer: 53 bpm
